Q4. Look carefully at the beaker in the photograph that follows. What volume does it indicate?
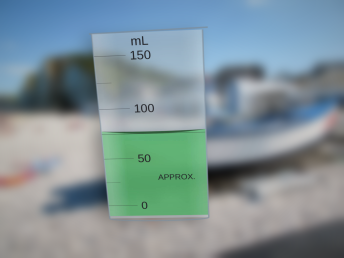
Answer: 75 mL
